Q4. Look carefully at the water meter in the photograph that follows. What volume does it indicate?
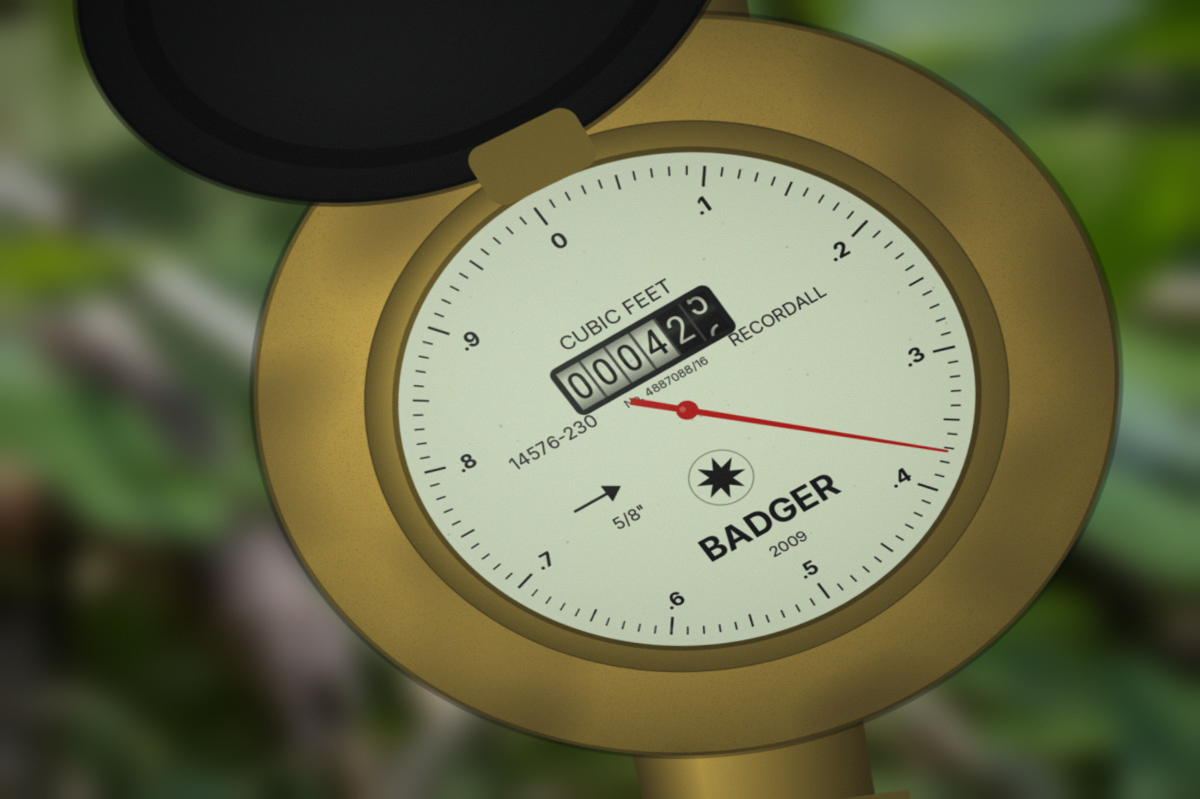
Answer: 425.37 ft³
